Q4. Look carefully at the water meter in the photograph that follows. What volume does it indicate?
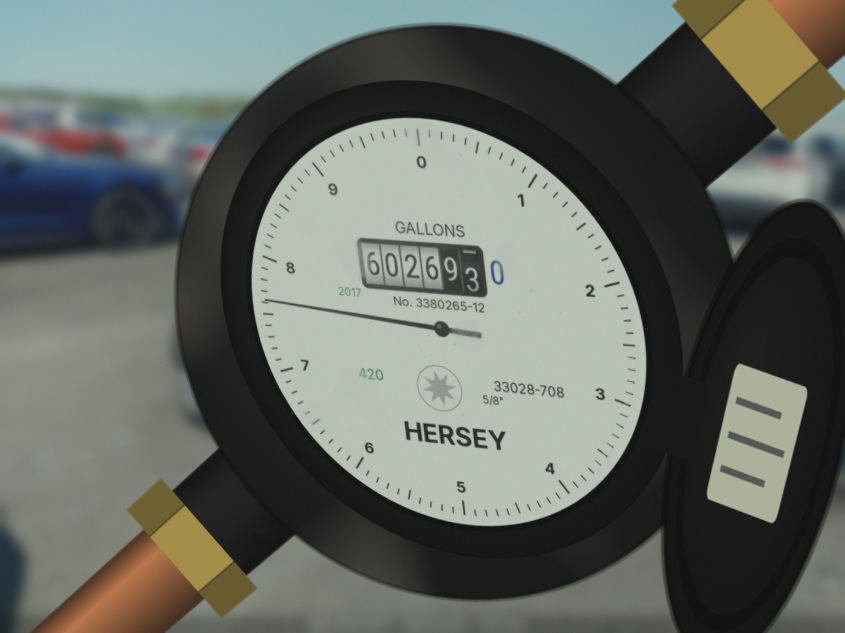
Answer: 6026927.6 gal
